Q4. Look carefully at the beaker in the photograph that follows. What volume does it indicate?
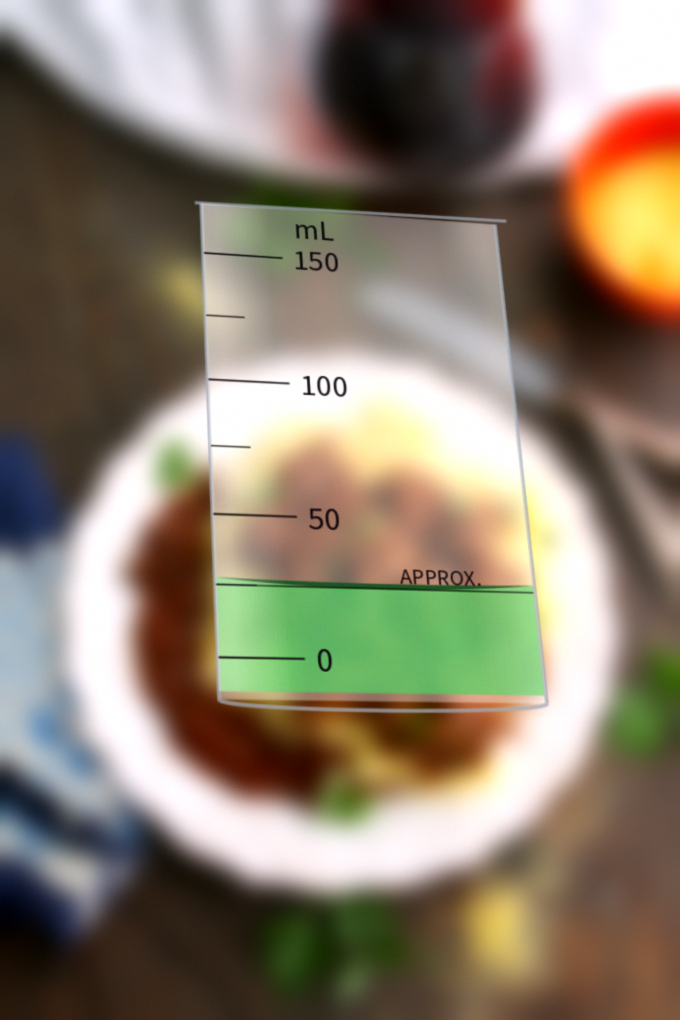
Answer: 25 mL
